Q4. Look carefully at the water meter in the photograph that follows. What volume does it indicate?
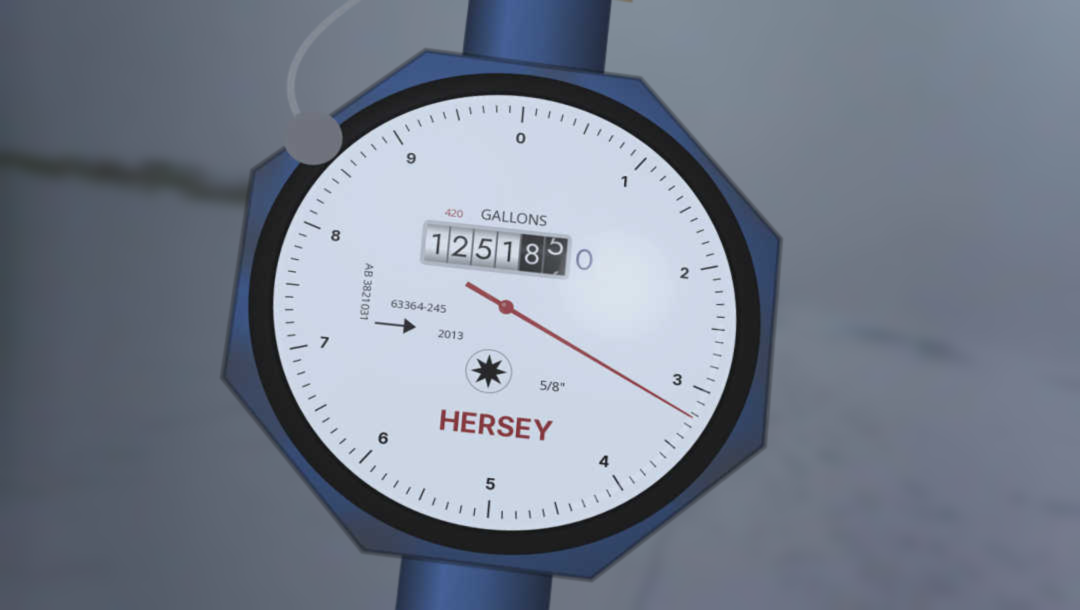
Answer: 1251853.2 gal
